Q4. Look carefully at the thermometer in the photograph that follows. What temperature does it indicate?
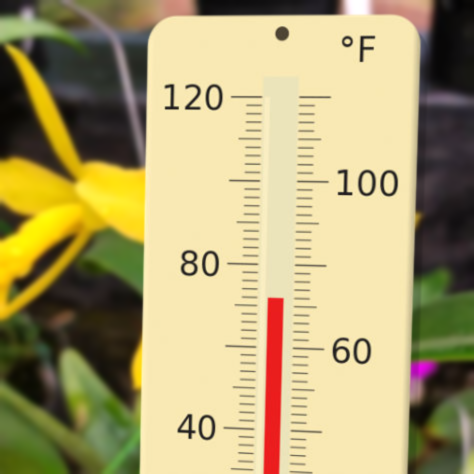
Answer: 72 °F
